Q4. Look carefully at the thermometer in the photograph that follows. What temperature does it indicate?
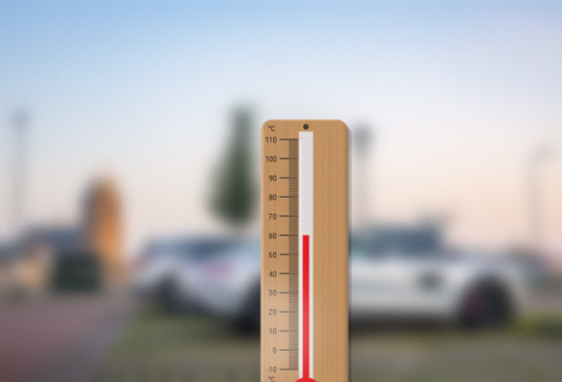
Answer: 60 °C
